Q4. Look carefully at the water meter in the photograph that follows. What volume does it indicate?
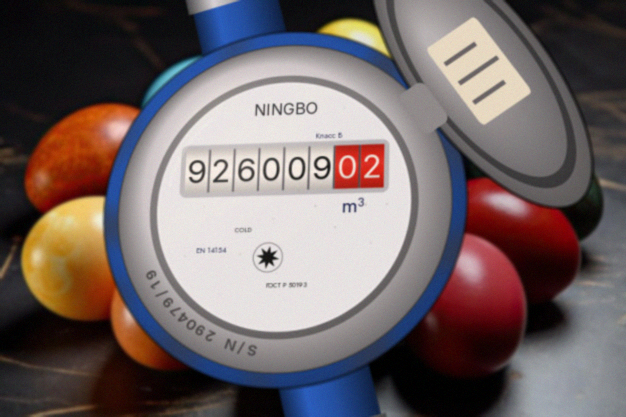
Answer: 926009.02 m³
